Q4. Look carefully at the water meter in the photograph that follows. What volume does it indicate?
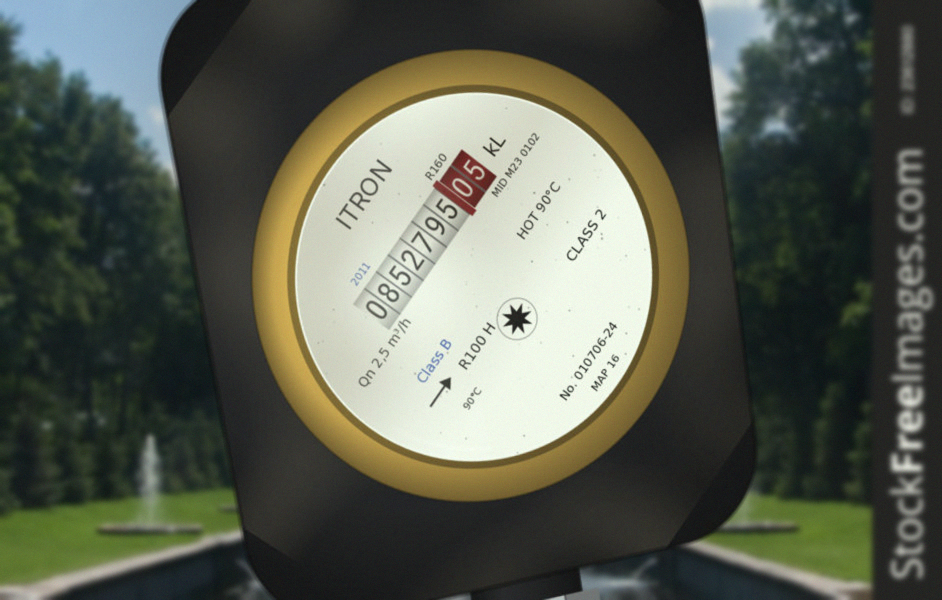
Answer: 852795.05 kL
